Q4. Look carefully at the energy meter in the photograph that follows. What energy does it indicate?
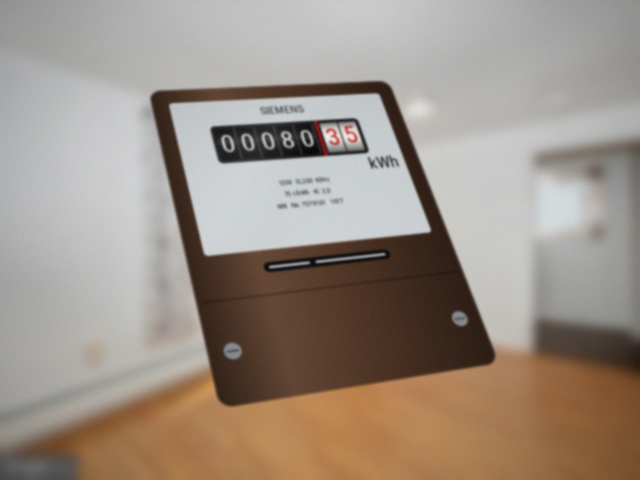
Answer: 80.35 kWh
